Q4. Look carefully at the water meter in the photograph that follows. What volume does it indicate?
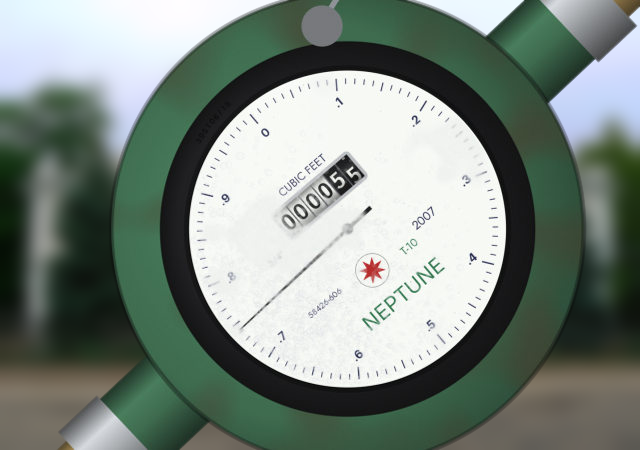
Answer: 54.74 ft³
